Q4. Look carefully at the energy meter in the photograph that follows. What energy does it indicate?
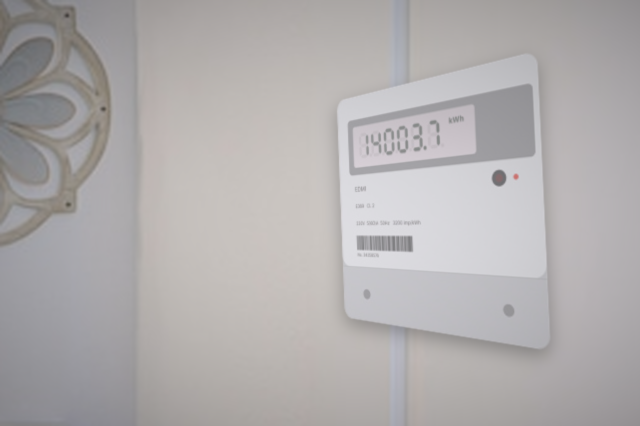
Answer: 14003.7 kWh
